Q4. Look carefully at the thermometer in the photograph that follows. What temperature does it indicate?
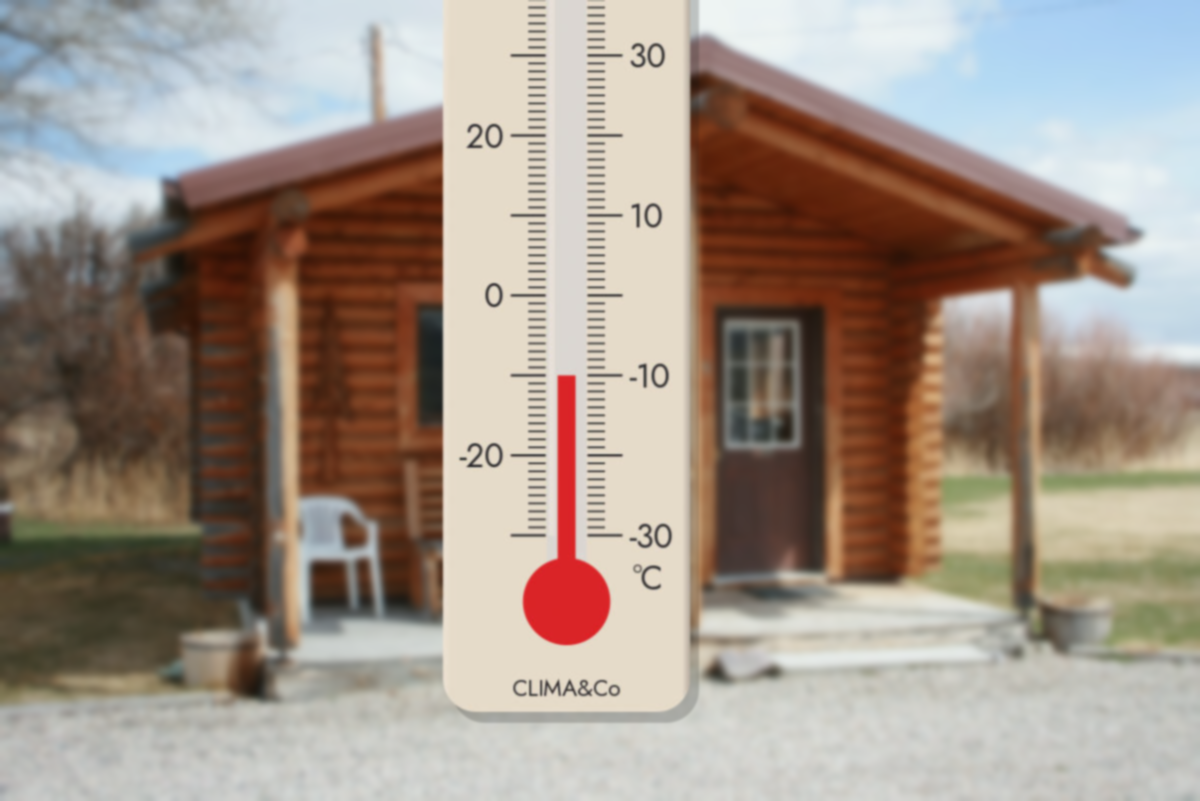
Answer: -10 °C
